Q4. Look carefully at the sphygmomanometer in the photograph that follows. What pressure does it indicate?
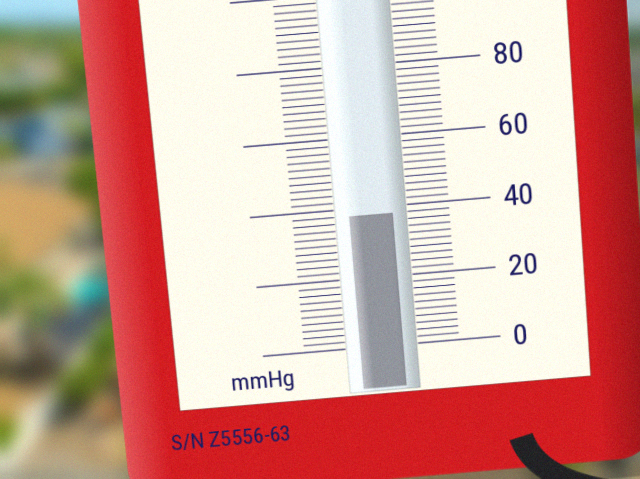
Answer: 38 mmHg
